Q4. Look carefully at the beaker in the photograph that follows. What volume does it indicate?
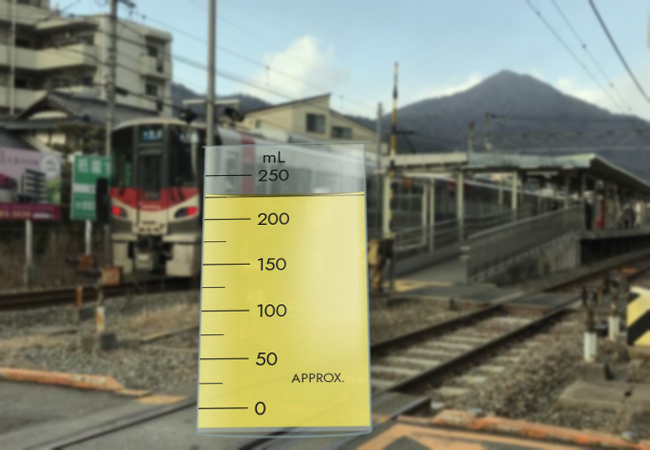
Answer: 225 mL
